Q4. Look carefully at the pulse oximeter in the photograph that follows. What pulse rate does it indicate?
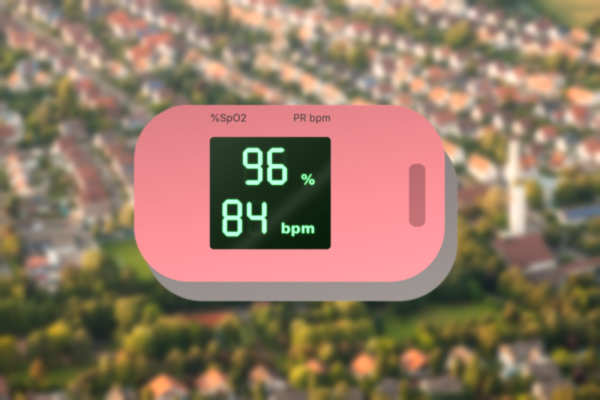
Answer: 84 bpm
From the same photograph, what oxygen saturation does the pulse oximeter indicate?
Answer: 96 %
